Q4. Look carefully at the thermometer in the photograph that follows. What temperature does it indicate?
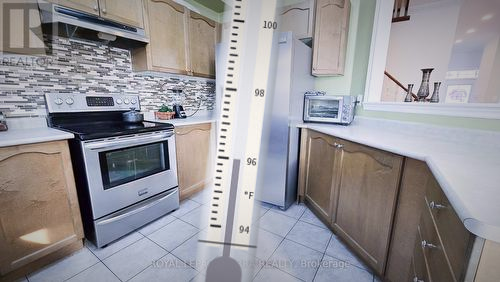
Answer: 96 °F
